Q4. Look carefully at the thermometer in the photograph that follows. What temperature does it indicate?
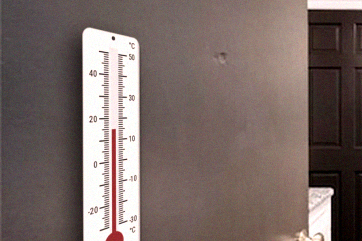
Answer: 15 °C
